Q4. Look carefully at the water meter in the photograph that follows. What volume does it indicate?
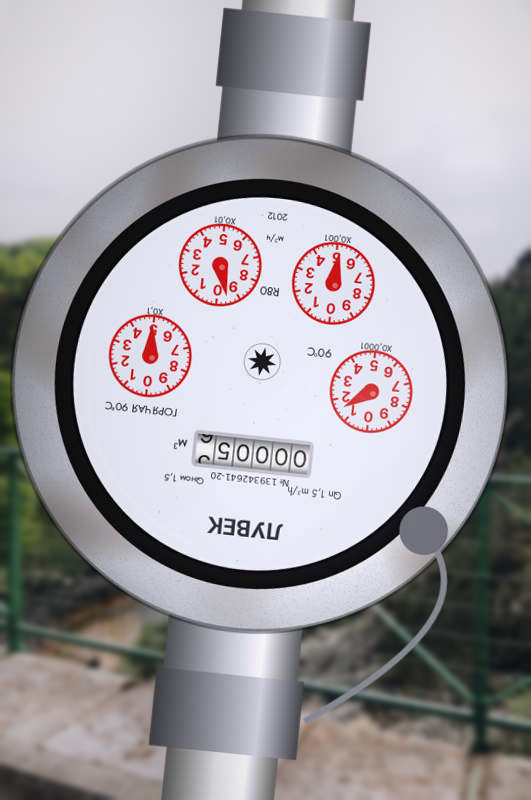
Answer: 55.4951 m³
